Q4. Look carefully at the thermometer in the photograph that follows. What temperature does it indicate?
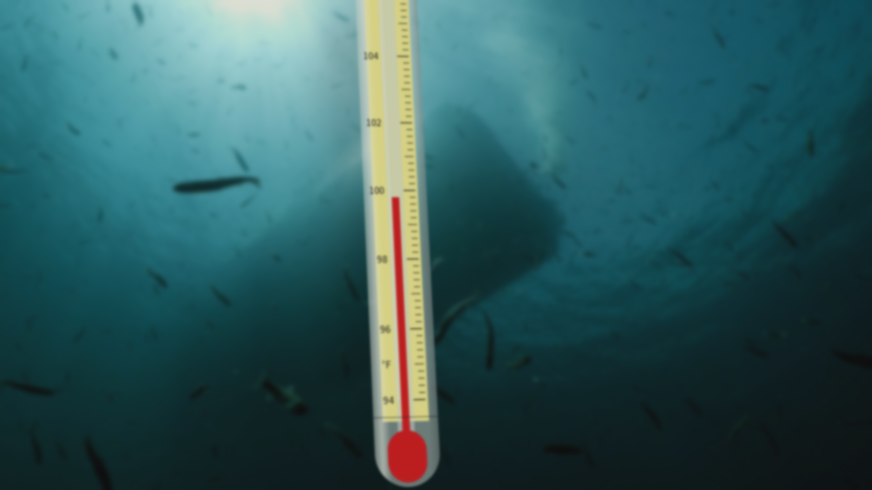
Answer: 99.8 °F
